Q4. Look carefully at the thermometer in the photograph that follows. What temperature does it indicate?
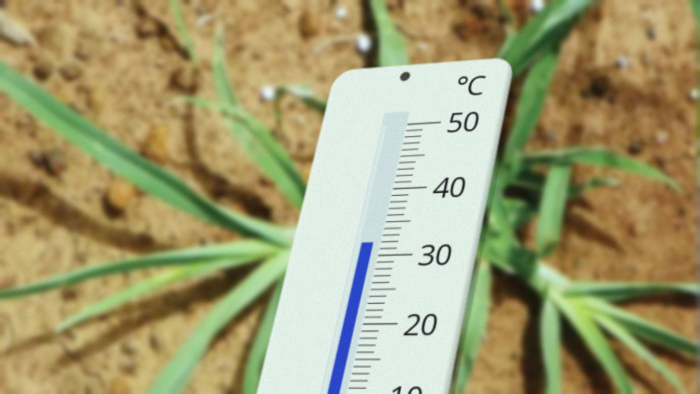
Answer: 32 °C
